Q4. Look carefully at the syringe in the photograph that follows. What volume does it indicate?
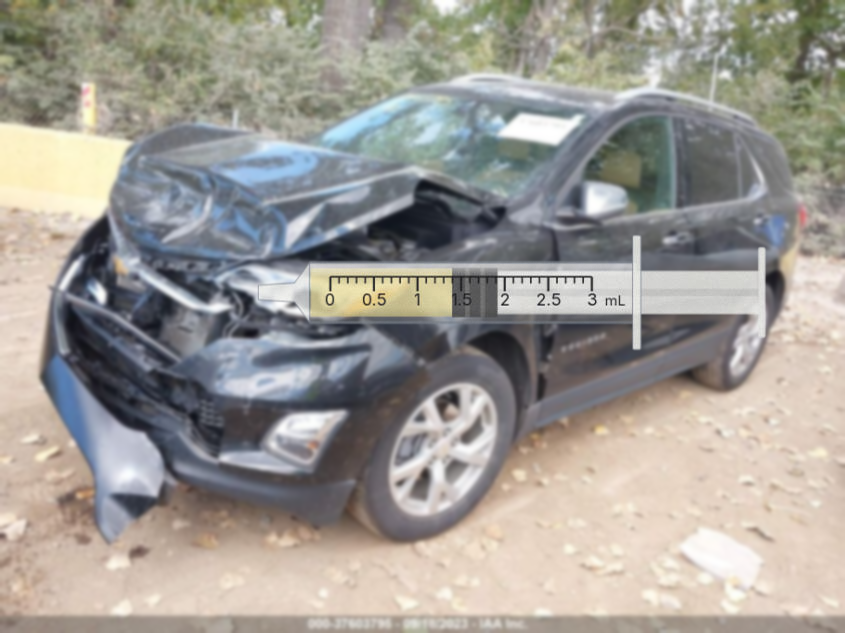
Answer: 1.4 mL
